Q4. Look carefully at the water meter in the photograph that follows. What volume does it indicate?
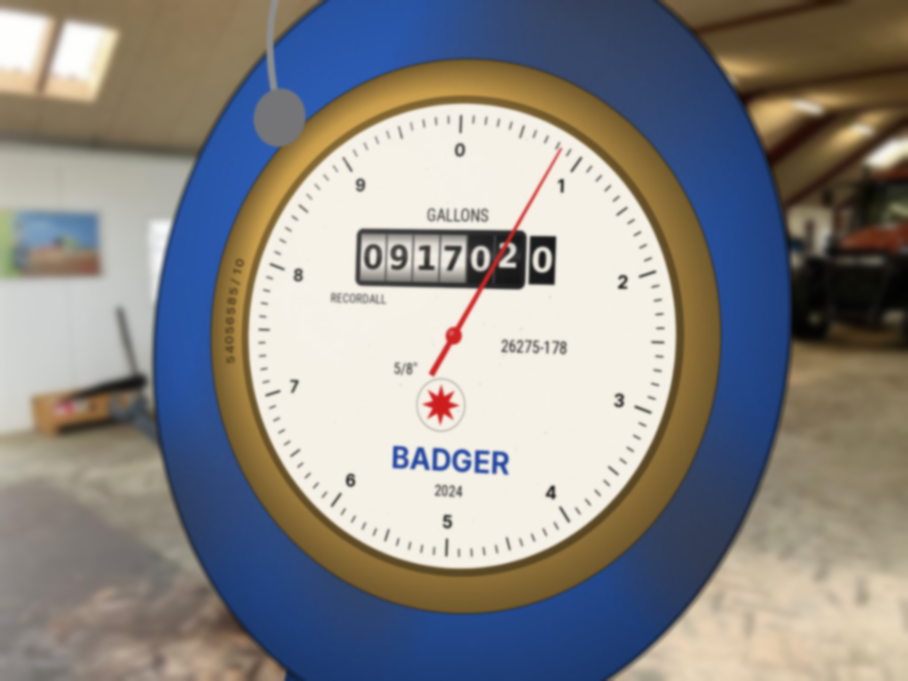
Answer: 917020.8 gal
